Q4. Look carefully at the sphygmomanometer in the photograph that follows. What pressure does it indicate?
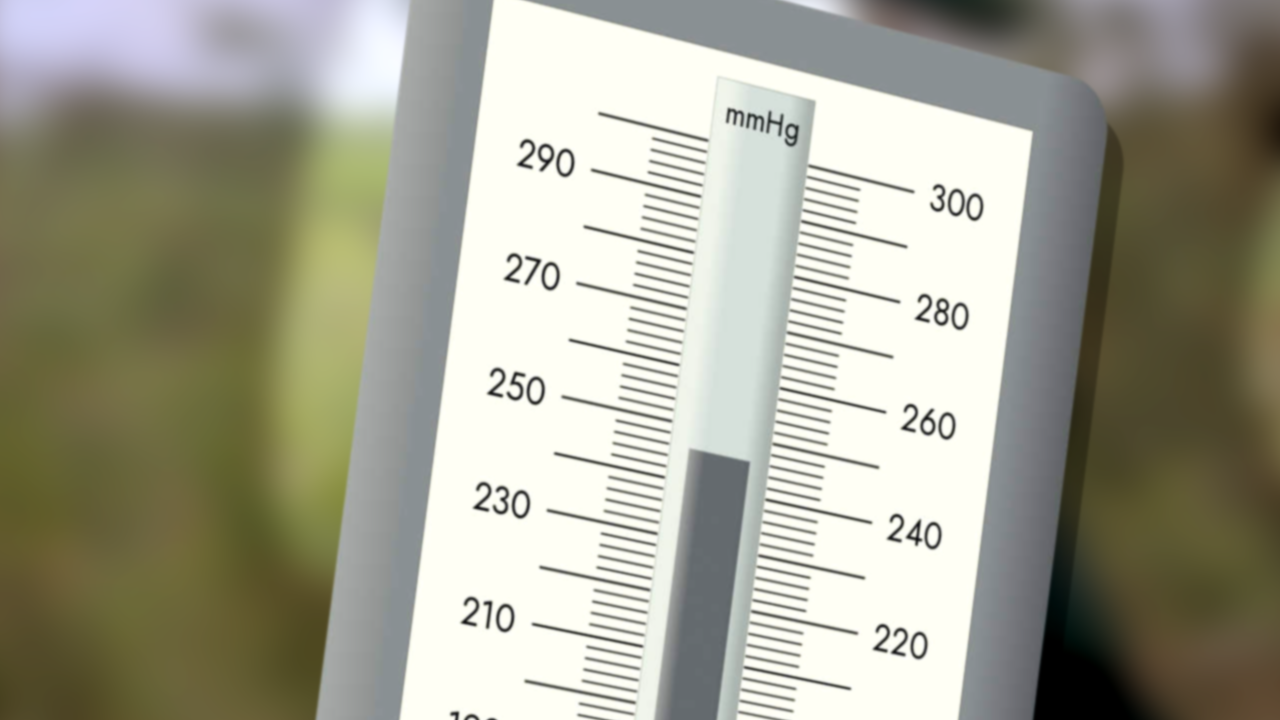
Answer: 246 mmHg
